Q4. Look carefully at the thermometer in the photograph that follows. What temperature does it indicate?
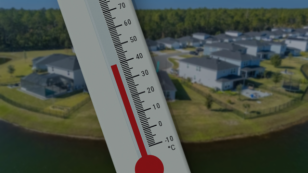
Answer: 40 °C
